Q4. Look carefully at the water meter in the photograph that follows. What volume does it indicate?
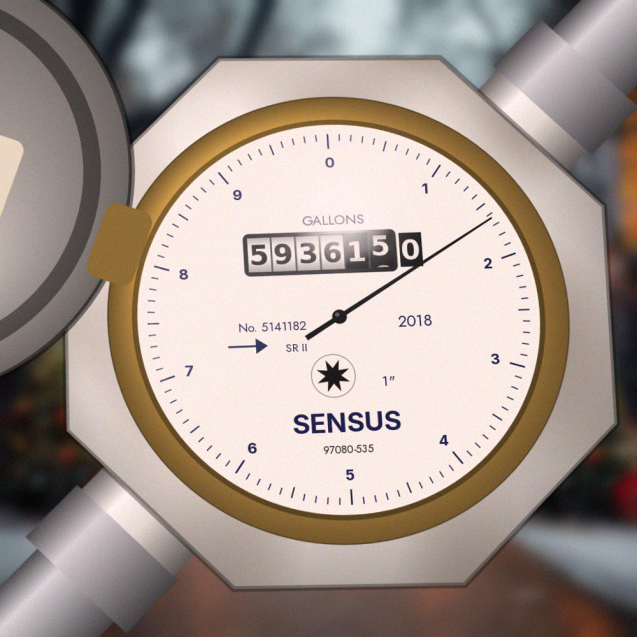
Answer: 5936151.6 gal
